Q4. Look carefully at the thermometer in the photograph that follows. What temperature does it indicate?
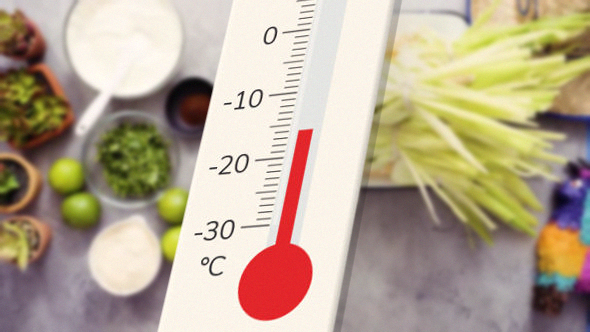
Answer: -16 °C
